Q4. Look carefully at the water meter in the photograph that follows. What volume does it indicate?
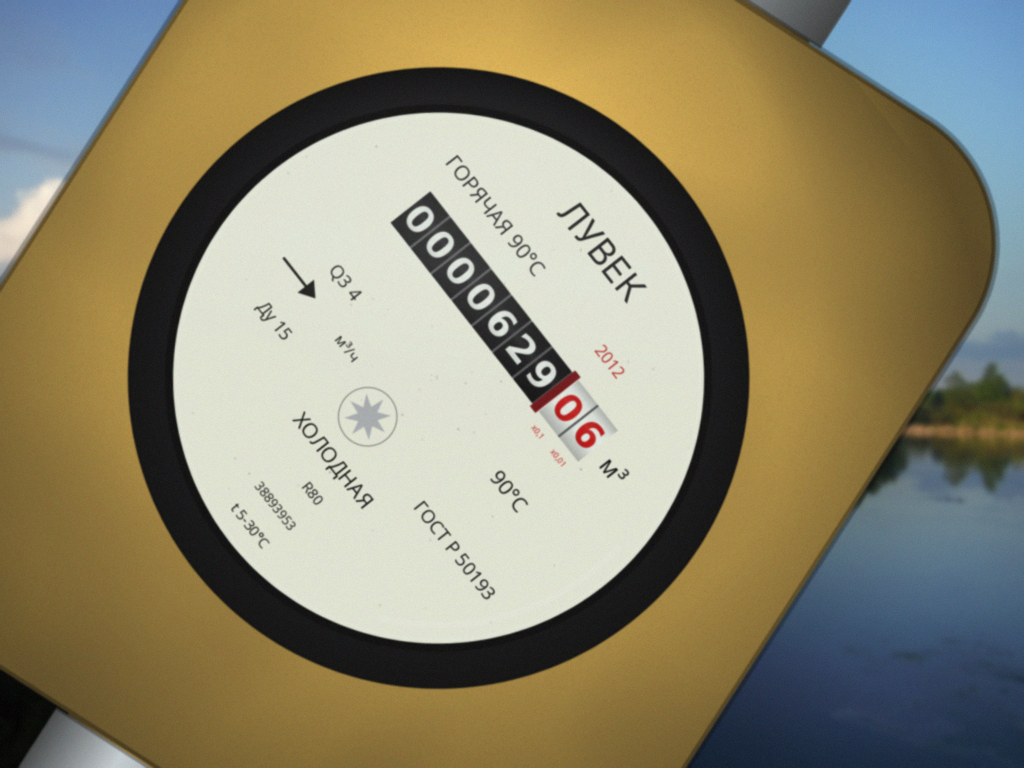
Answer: 629.06 m³
